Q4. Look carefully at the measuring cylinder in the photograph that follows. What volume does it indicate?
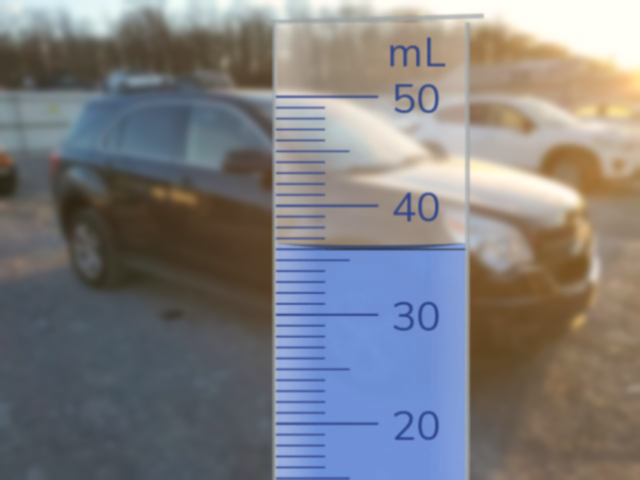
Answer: 36 mL
